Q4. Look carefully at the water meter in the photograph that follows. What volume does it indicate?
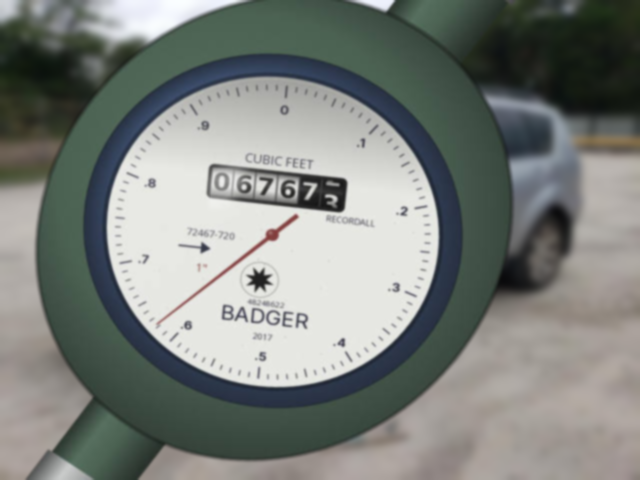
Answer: 67672.62 ft³
